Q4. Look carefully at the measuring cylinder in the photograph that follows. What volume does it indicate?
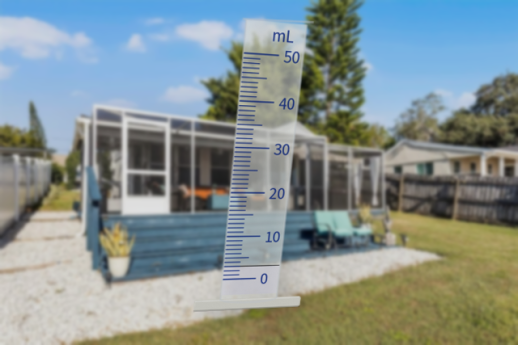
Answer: 3 mL
